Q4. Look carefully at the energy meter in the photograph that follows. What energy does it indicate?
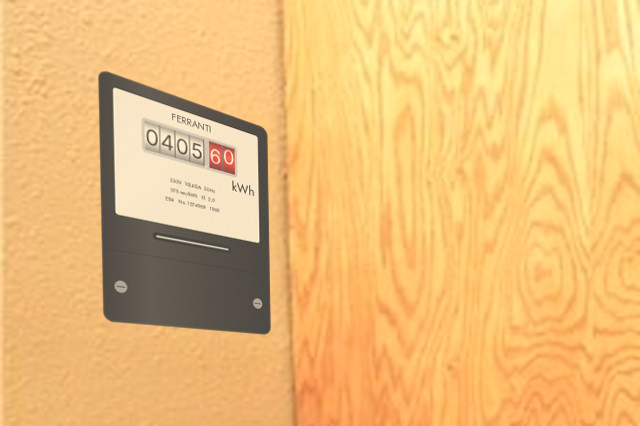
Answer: 405.60 kWh
